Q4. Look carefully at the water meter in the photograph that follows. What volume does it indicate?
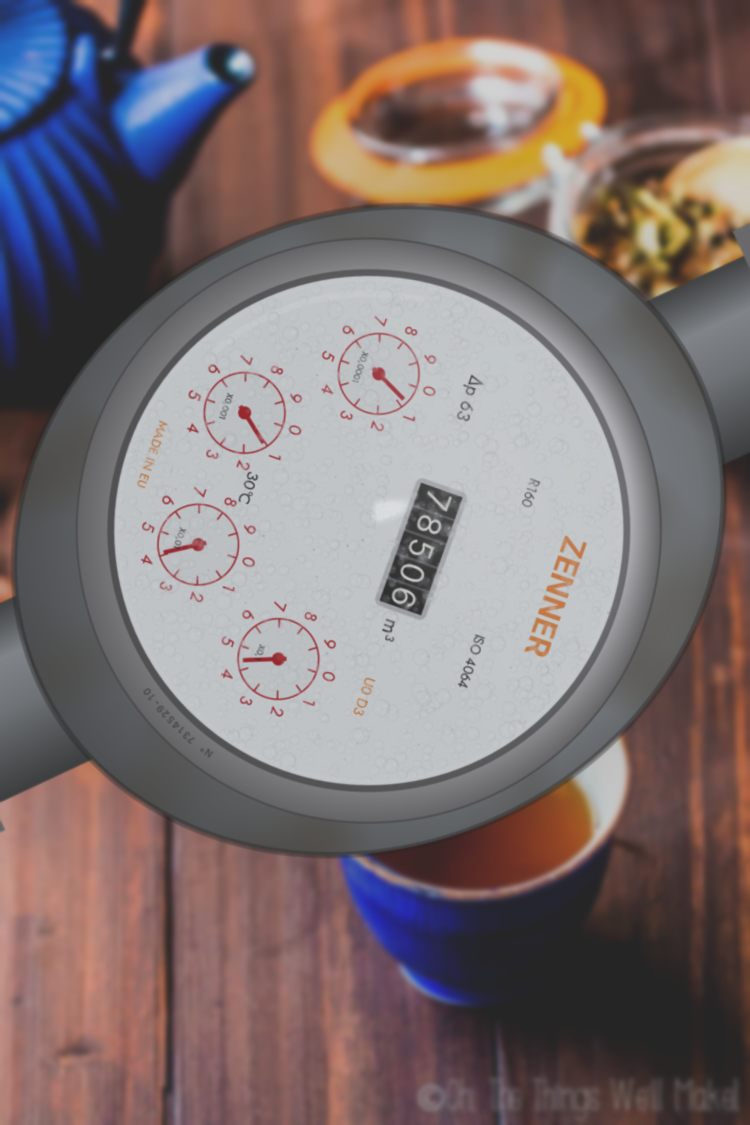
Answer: 78506.4410 m³
